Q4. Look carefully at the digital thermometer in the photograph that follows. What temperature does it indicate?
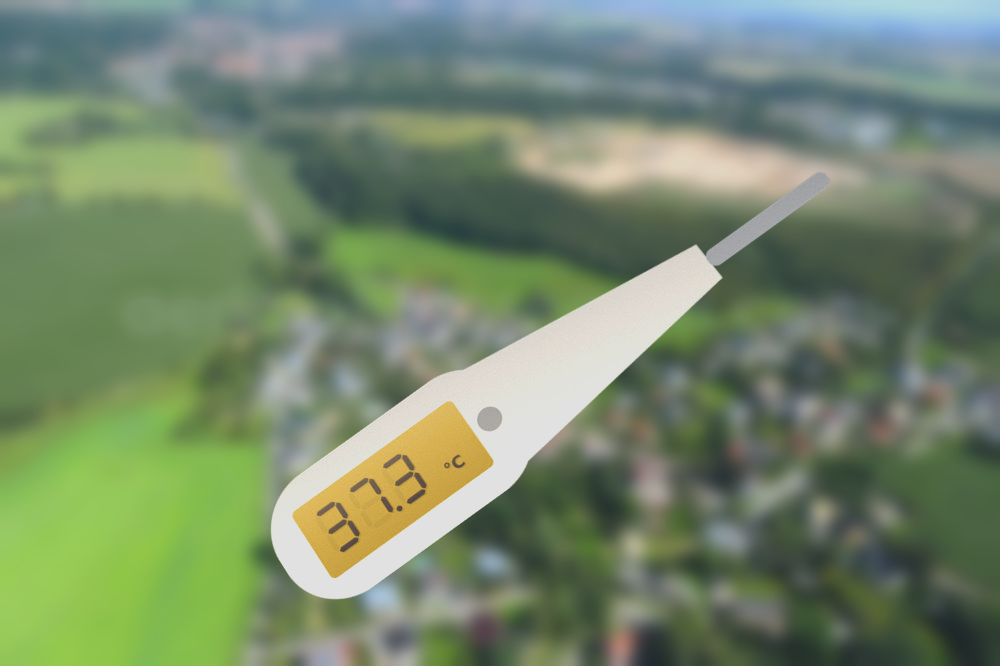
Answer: 37.3 °C
